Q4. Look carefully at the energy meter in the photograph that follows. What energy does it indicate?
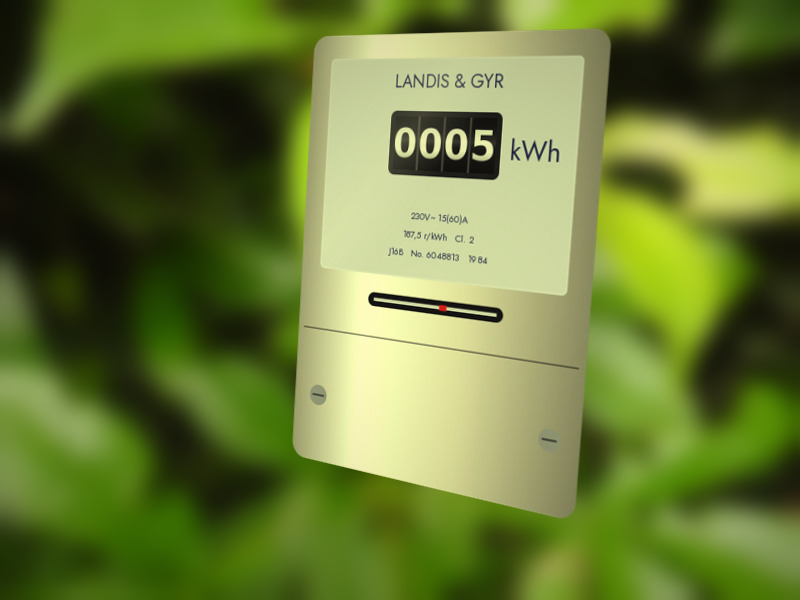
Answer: 5 kWh
